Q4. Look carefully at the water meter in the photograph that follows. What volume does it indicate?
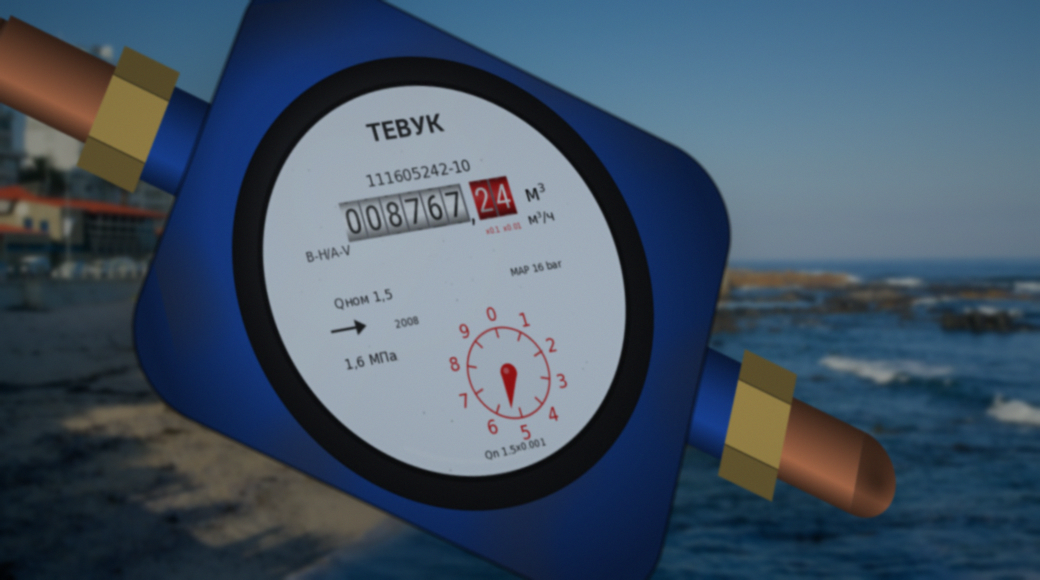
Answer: 8767.245 m³
